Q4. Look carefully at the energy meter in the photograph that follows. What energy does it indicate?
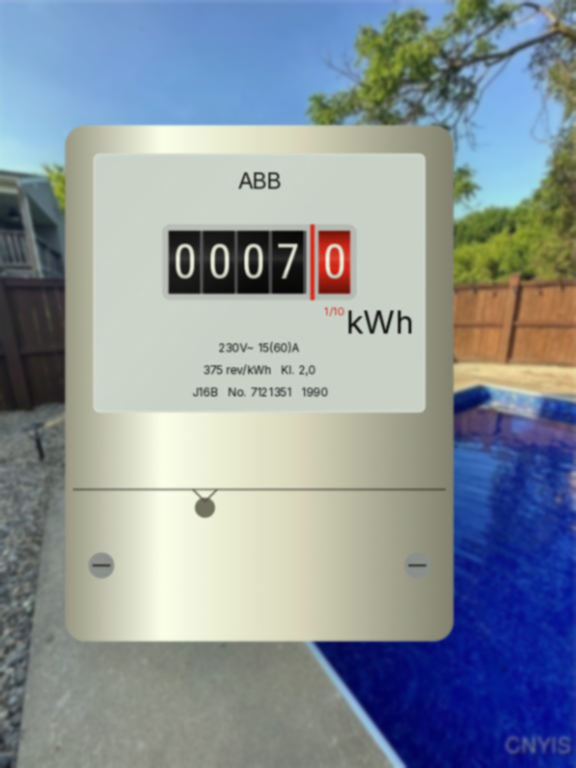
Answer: 7.0 kWh
